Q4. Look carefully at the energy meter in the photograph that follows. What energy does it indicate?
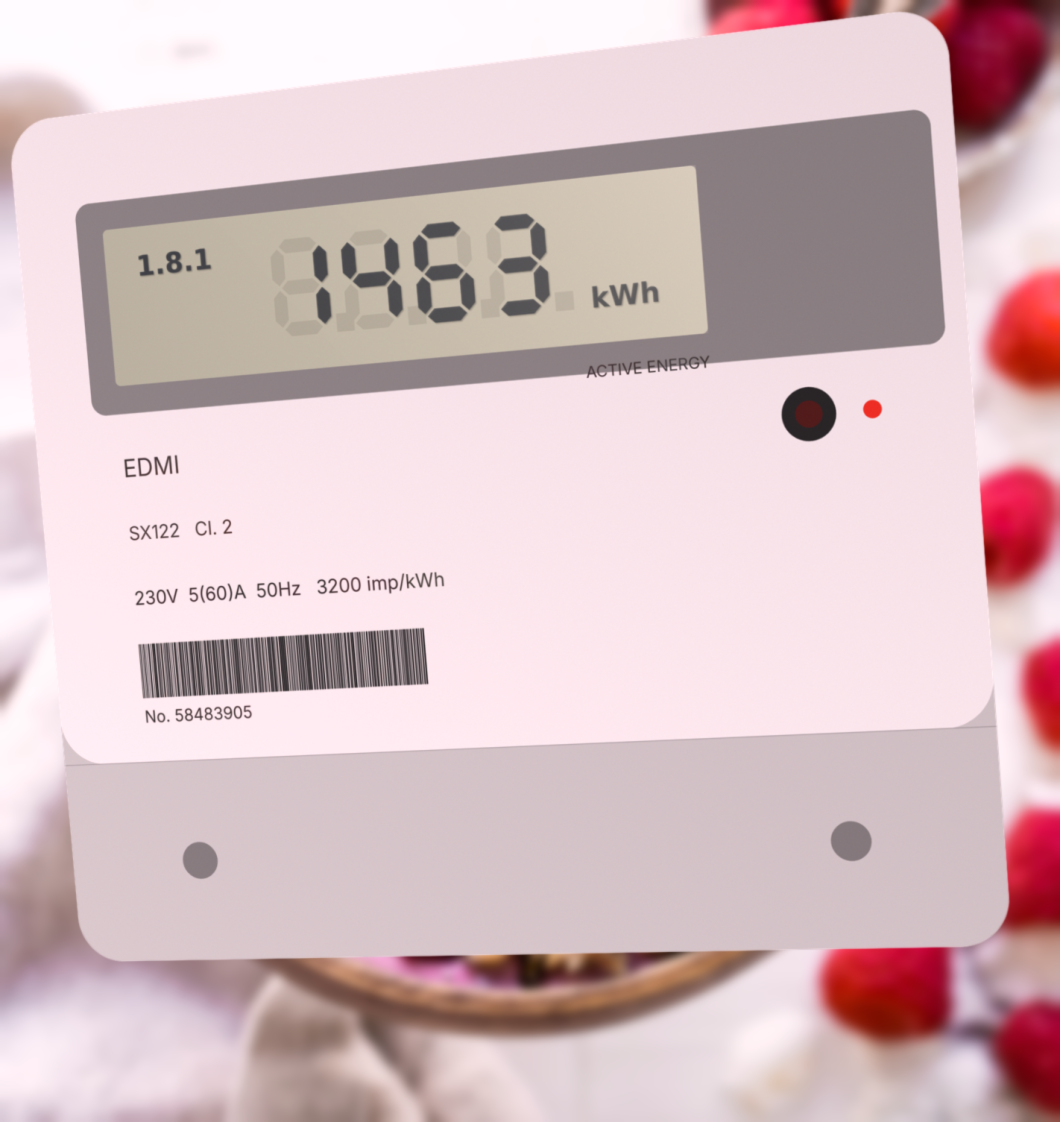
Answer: 1463 kWh
